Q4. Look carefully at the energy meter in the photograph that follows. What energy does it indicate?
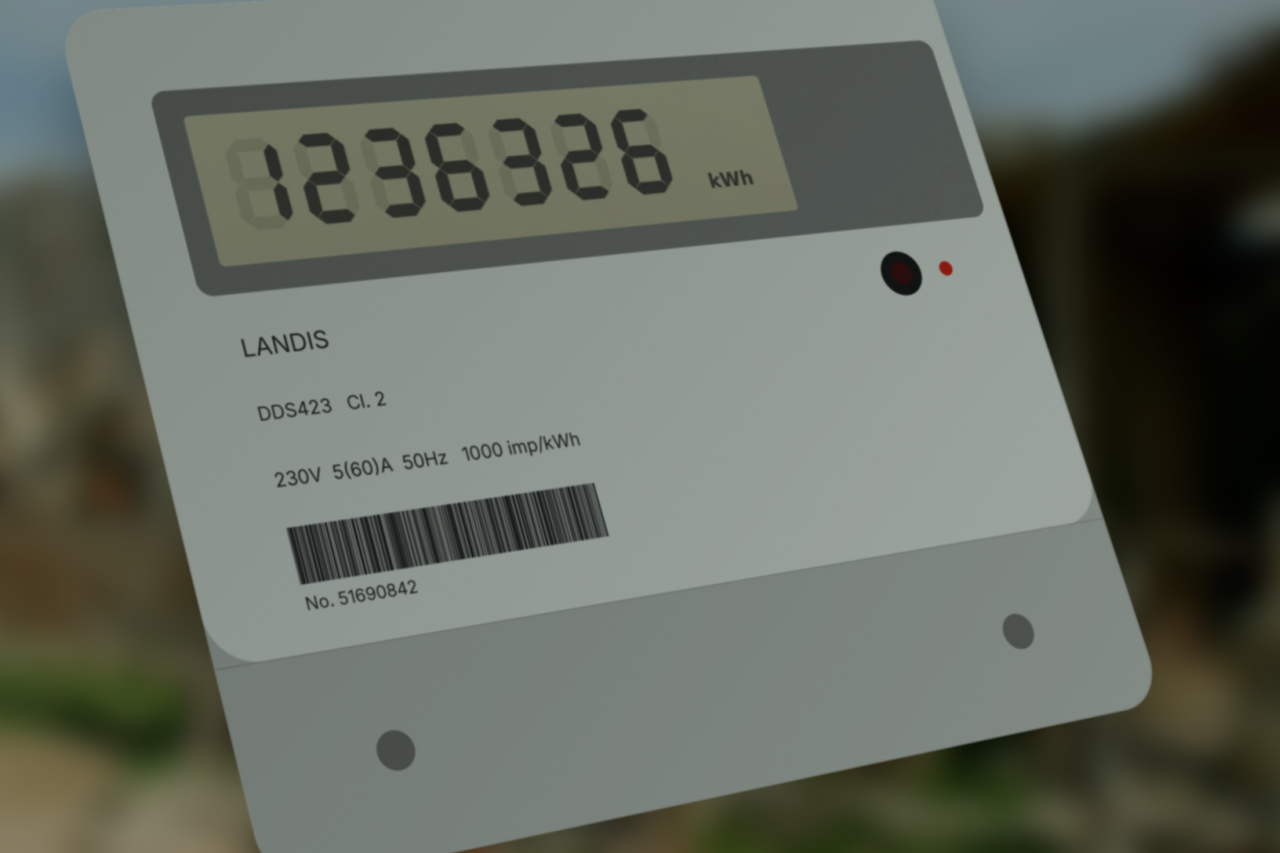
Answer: 1236326 kWh
